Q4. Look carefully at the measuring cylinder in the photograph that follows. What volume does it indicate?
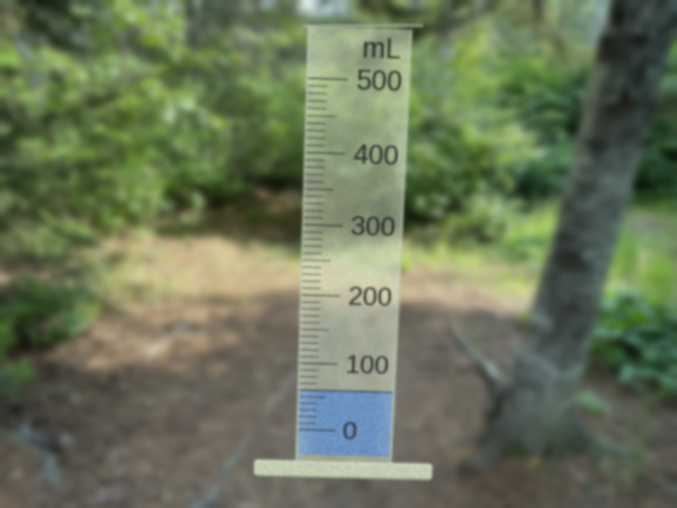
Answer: 60 mL
